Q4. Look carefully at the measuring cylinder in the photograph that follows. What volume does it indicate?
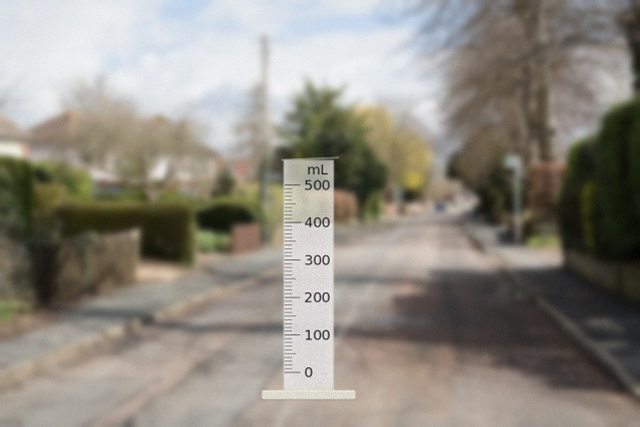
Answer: 400 mL
